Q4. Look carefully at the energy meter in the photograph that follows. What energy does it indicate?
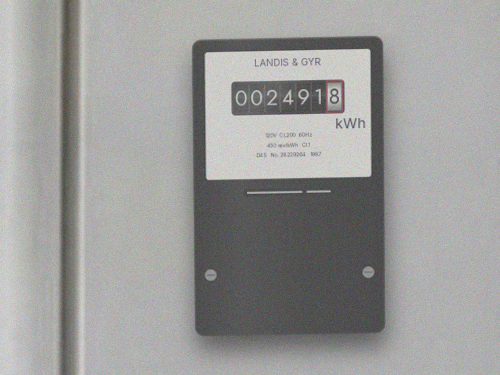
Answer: 2491.8 kWh
